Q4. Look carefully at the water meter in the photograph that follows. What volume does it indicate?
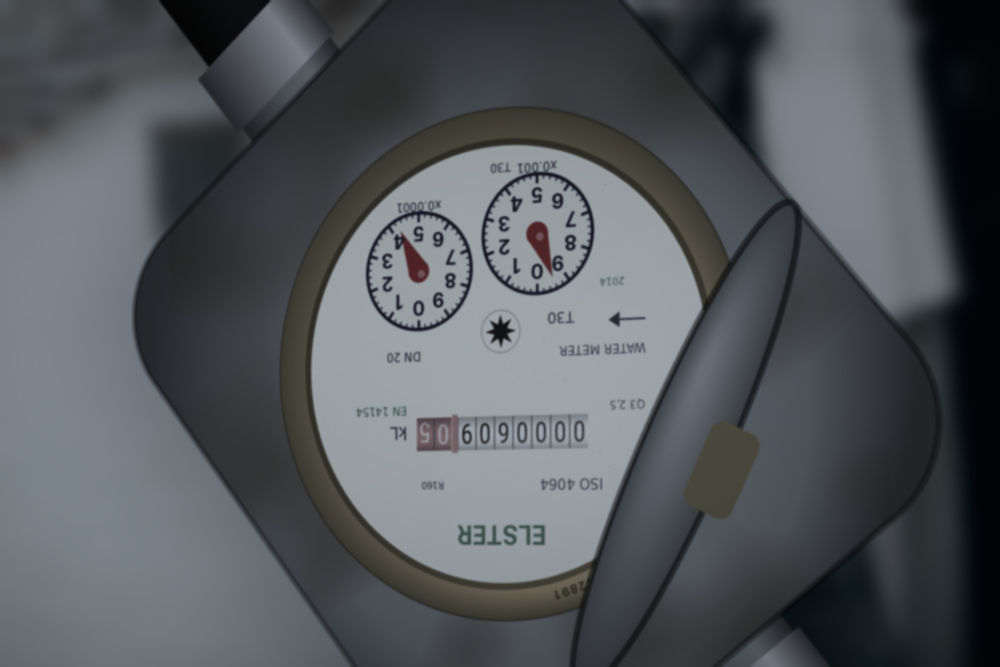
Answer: 609.0494 kL
